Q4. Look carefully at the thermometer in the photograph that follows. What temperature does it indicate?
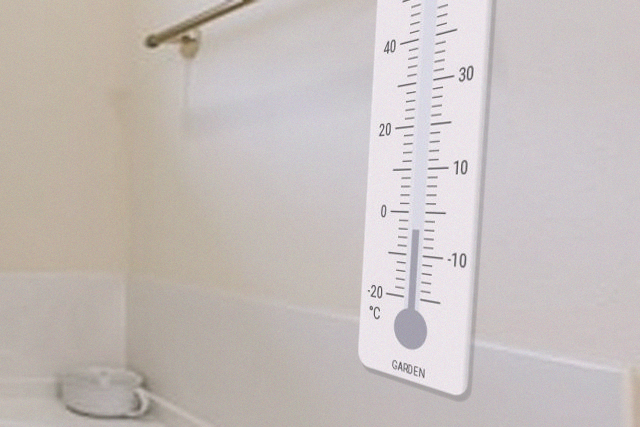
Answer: -4 °C
